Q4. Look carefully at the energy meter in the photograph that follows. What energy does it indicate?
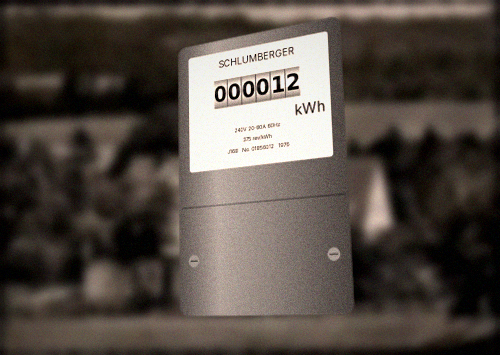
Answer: 12 kWh
